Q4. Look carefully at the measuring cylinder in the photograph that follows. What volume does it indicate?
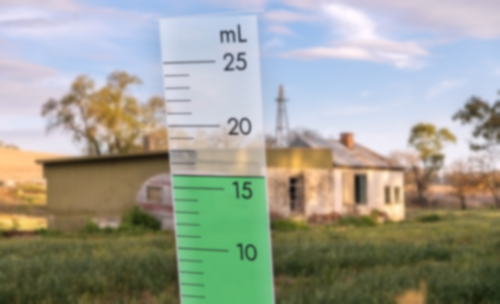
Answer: 16 mL
